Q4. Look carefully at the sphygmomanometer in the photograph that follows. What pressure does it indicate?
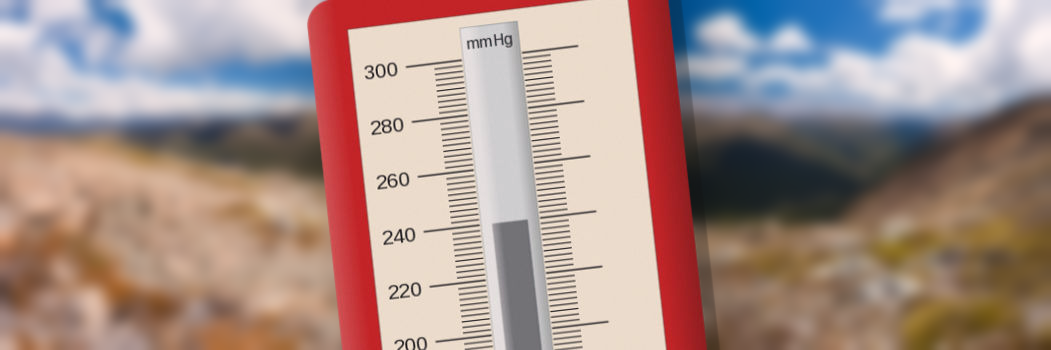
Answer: 240 mmHg
